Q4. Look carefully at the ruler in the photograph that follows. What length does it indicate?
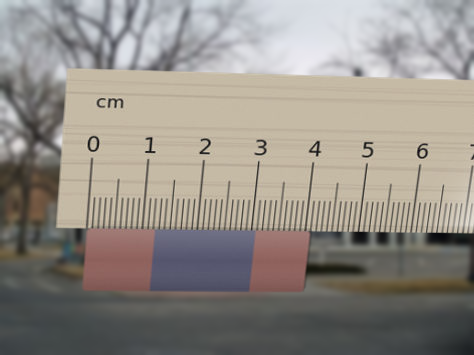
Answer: 4.1 cm
